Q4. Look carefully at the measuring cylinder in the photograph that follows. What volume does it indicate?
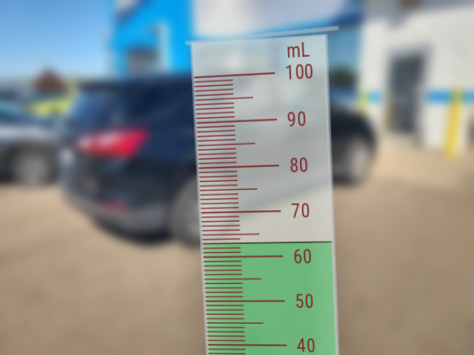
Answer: 63 mL
